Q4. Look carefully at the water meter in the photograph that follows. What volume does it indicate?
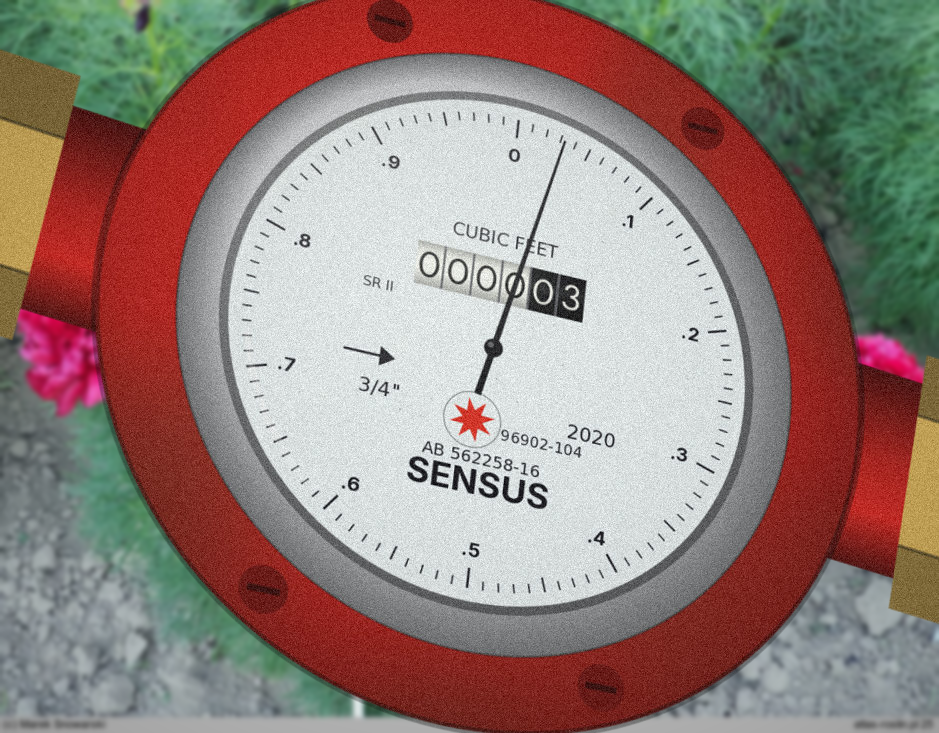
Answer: 3.03 ft³
